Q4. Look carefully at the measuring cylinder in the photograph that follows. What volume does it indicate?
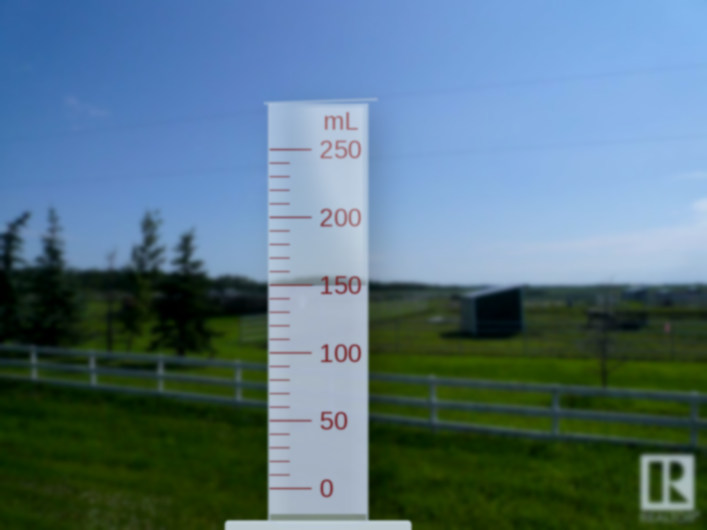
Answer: 150 mL
